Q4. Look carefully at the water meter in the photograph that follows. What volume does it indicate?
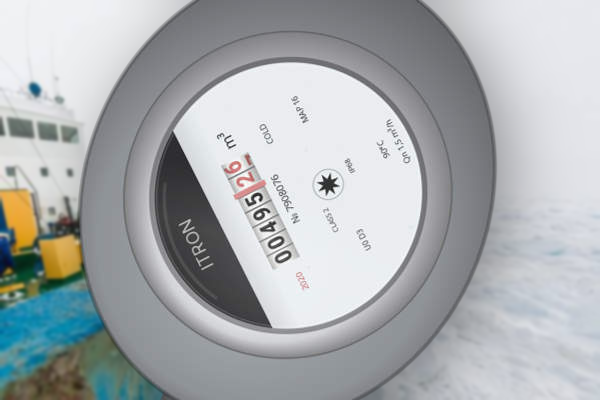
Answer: 495.26 m³
